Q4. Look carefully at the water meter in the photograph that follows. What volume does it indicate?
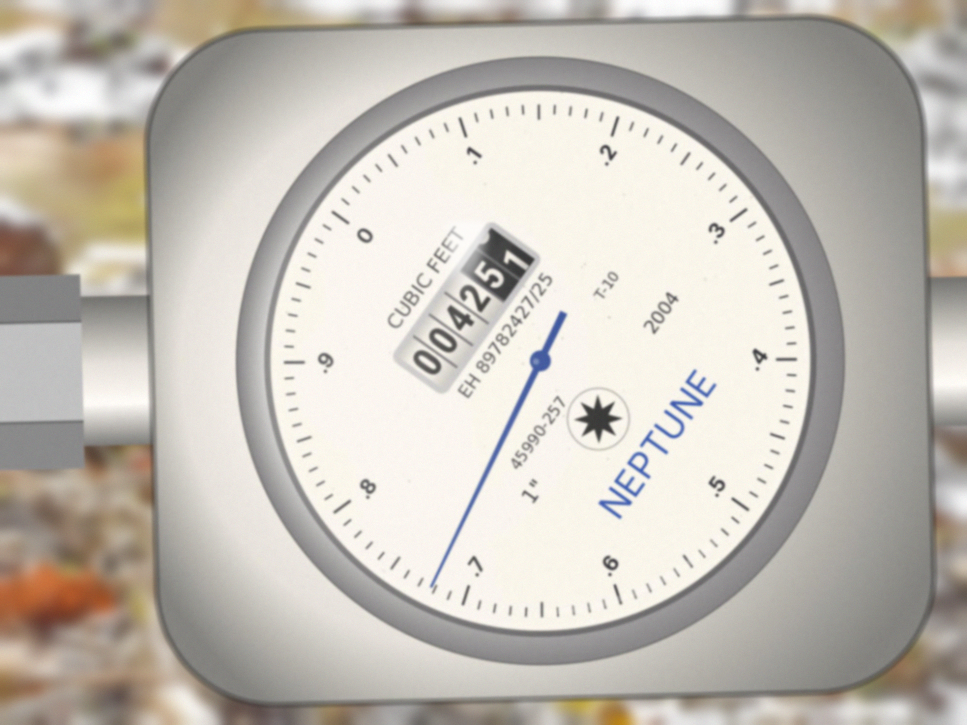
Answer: 4250.72 ft³
